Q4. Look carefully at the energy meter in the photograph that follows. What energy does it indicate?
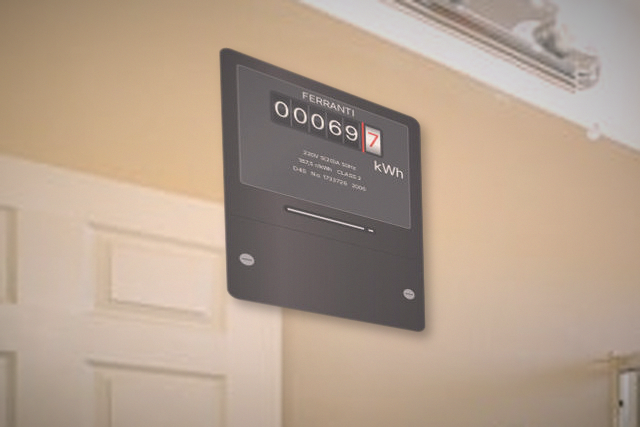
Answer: 69.7 kWh
